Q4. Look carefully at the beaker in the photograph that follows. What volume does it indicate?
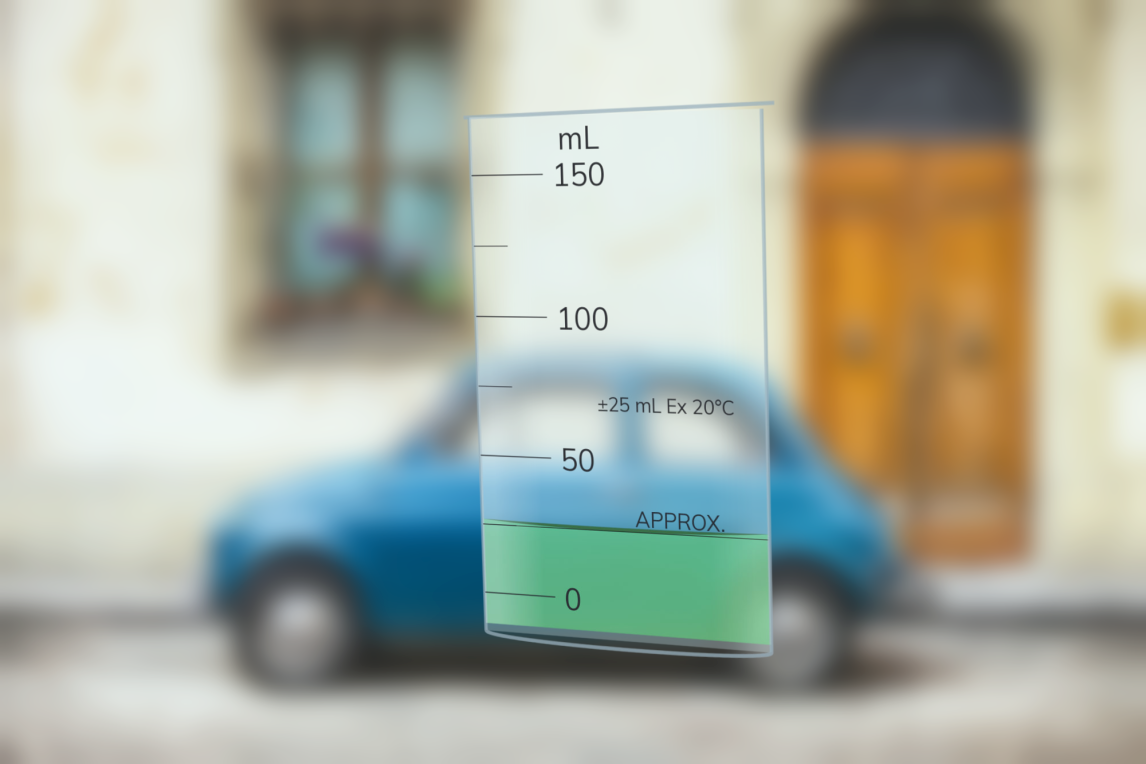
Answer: 25 mL
